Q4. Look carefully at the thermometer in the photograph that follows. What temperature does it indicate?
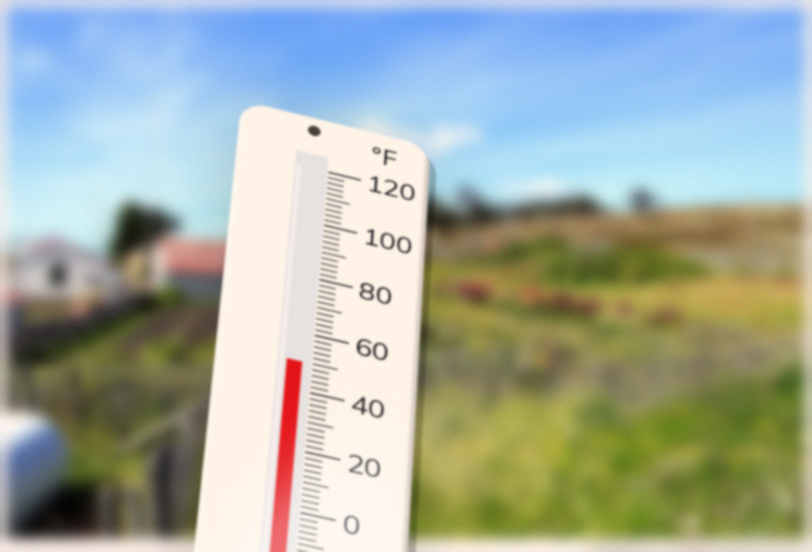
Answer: 50 °F
